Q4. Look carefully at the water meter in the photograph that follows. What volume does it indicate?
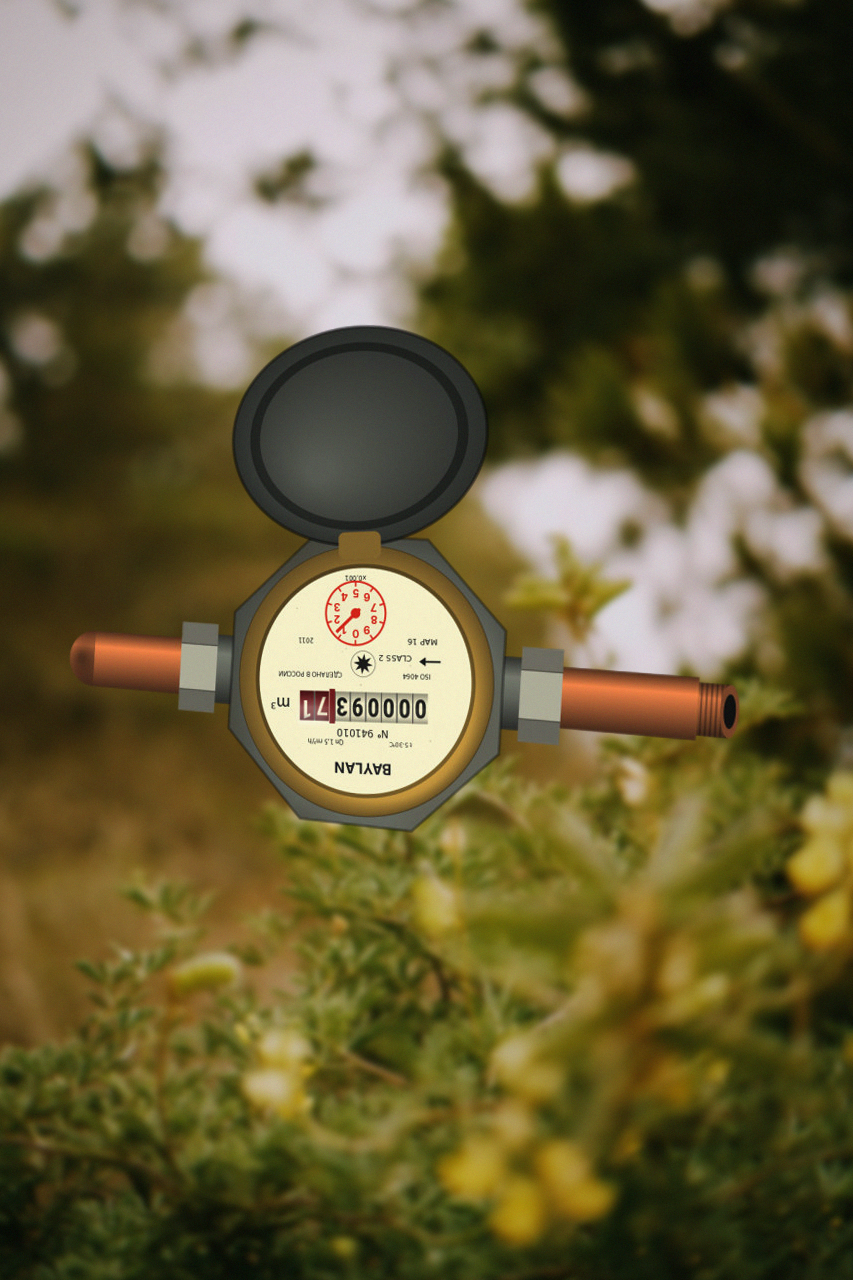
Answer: 93.711 m³
